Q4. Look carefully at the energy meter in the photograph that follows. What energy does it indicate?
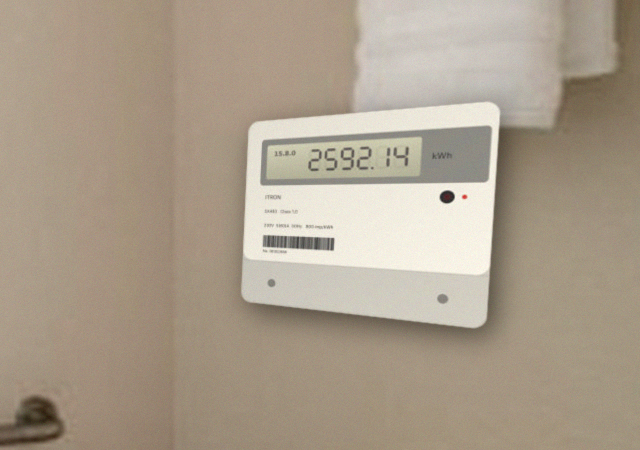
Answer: 2592.14 kWh
